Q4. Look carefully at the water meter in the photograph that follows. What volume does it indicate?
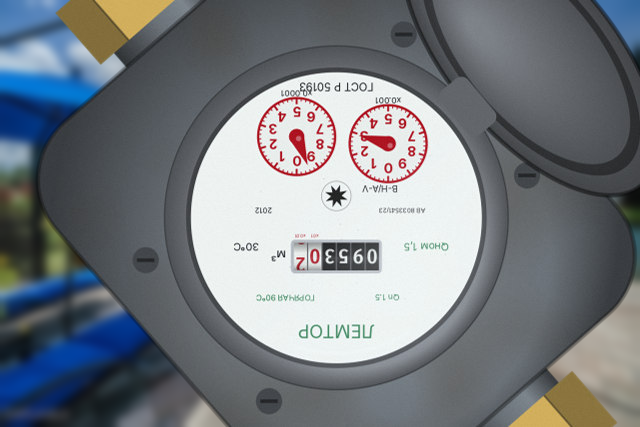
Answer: 953.0229 m³
